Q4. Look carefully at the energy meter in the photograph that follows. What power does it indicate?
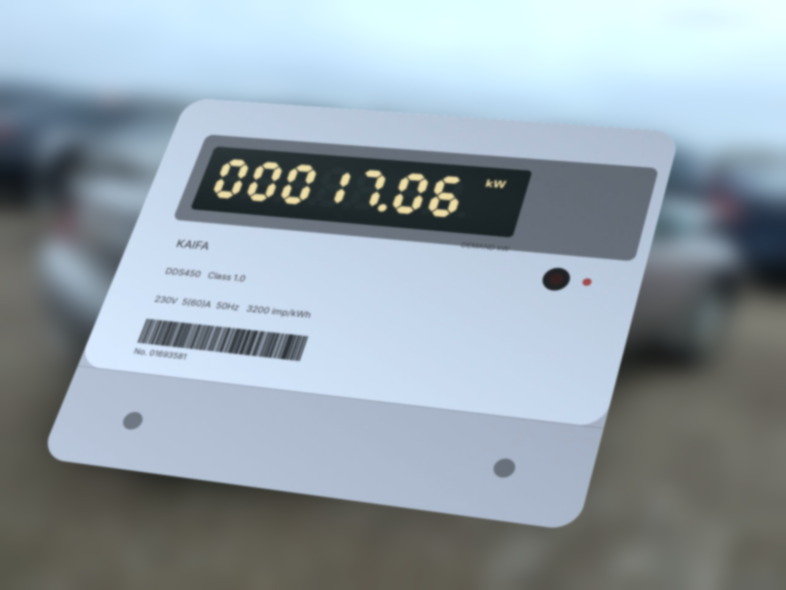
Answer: 17.06 kW
